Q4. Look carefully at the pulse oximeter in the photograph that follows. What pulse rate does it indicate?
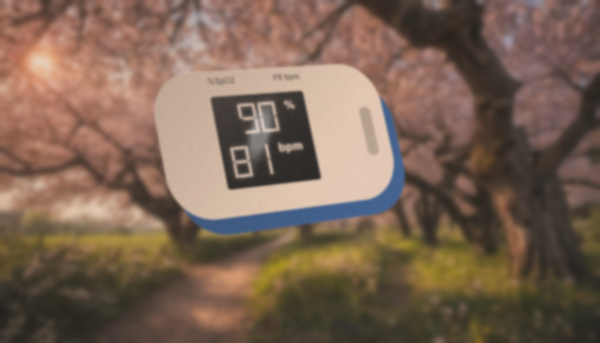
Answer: 81 bpm
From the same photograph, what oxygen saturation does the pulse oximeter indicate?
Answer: 90 %
